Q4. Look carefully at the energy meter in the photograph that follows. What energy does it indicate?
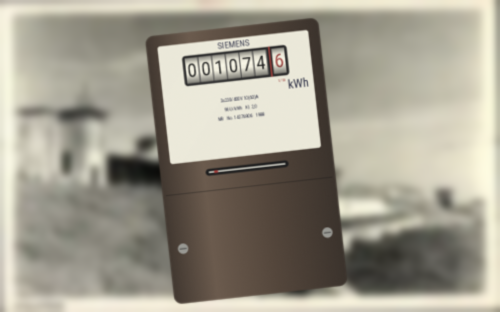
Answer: 1074.6 kWh
